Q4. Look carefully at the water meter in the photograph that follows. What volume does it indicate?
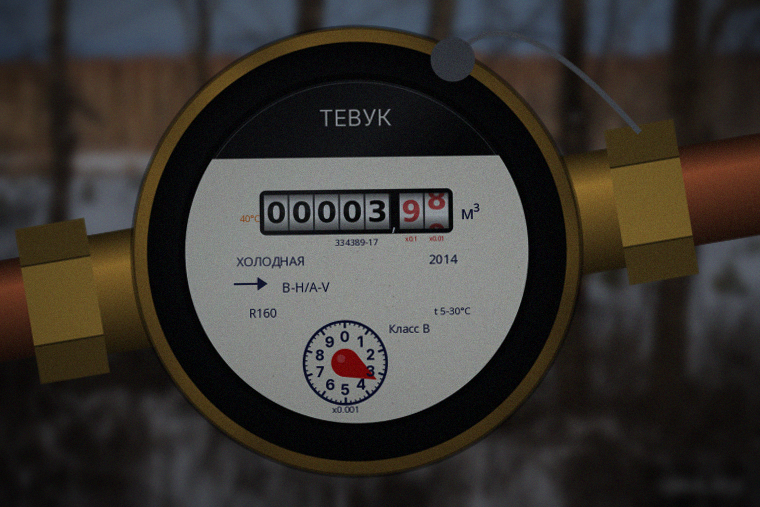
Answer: 3.983 m³
